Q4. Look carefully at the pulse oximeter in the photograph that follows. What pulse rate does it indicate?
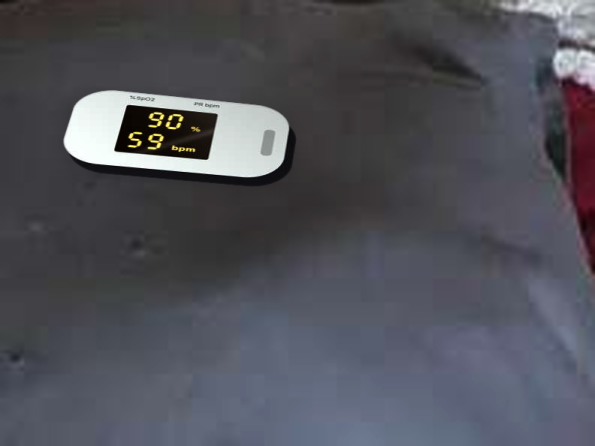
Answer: 59 bpm
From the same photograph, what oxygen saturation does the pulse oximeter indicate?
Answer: 90 %
